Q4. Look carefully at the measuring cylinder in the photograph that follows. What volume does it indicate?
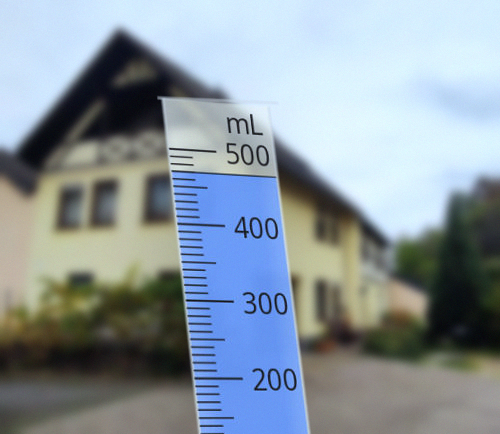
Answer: 470 mL
